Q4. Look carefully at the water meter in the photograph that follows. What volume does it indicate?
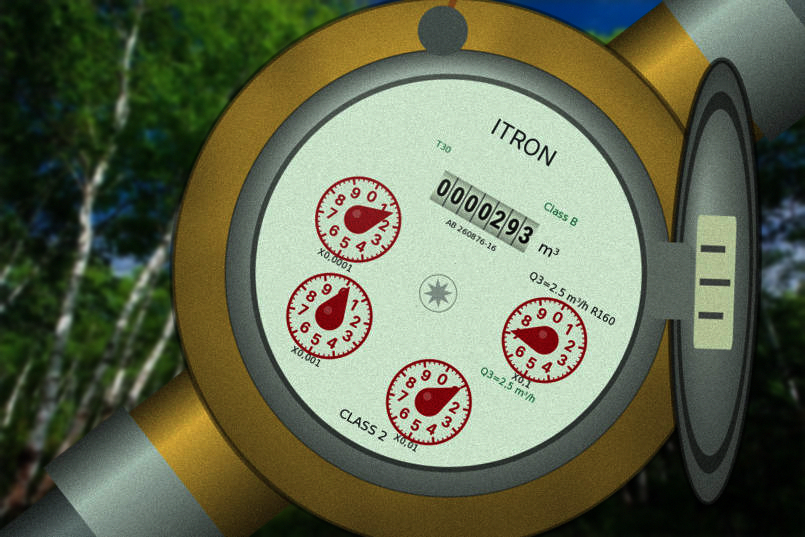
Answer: 293.7101 m³
